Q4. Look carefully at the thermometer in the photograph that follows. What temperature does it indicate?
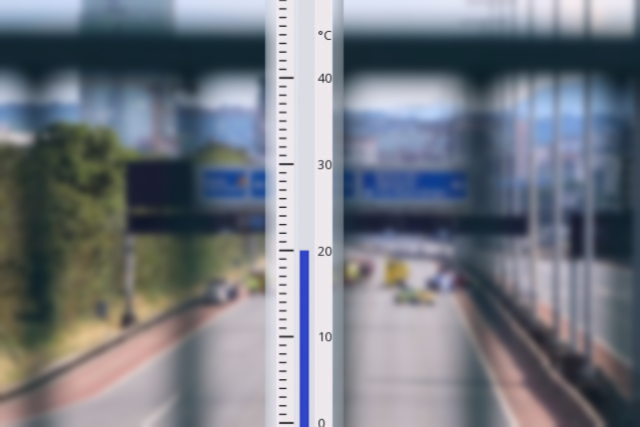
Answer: 20 °C
